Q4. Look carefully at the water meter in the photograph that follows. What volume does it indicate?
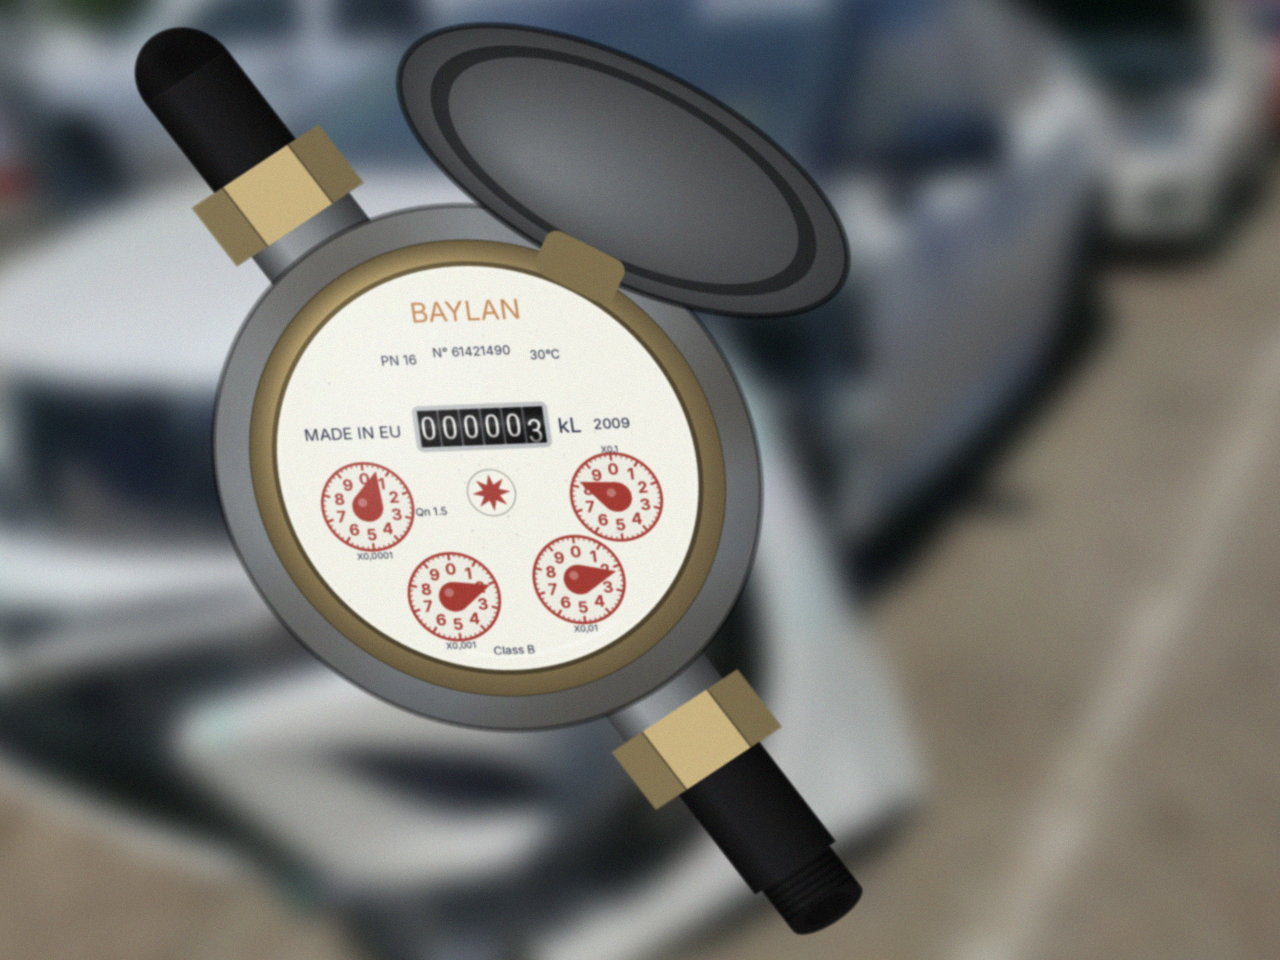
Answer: 2.8220 kL
